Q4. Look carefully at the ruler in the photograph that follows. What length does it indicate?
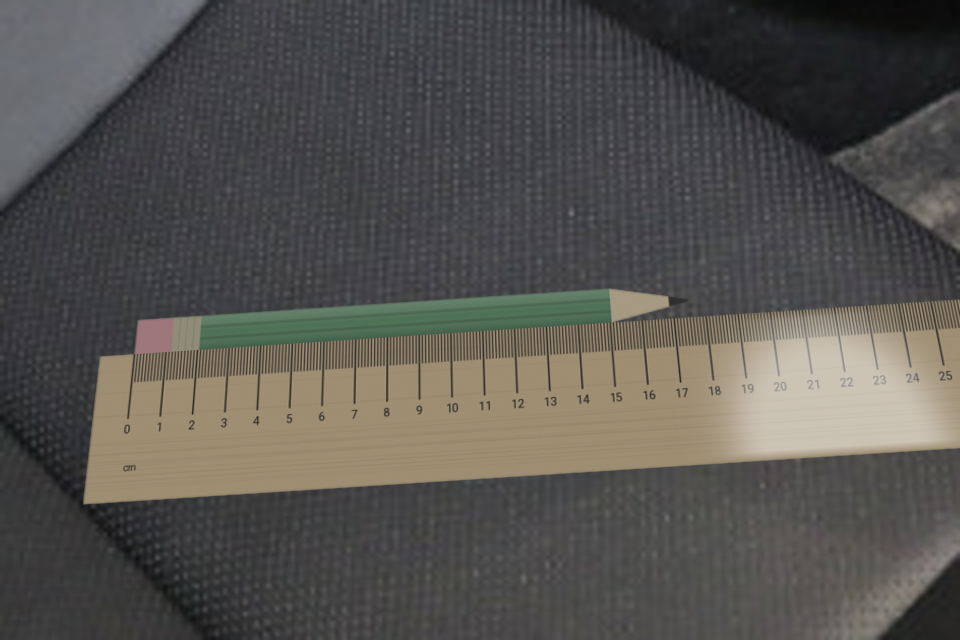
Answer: 17.5 cm
